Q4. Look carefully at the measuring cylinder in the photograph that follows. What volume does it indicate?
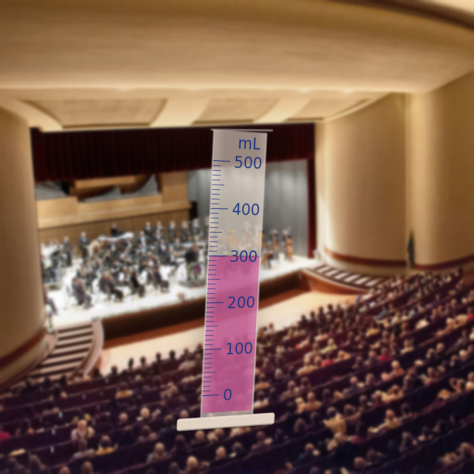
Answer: 300 mL
